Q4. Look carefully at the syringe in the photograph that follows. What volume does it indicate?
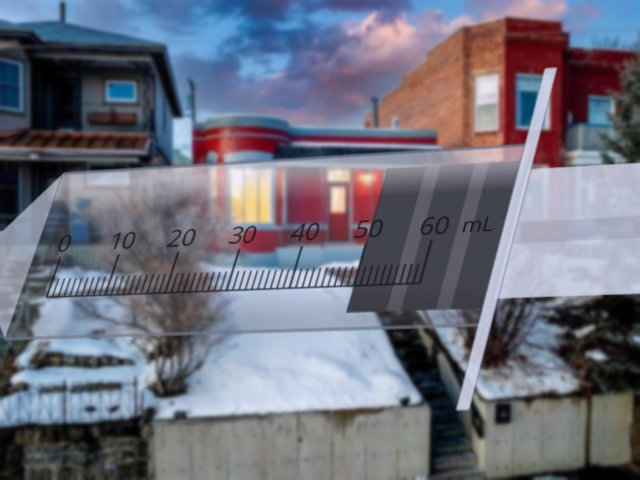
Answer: 50 mL
